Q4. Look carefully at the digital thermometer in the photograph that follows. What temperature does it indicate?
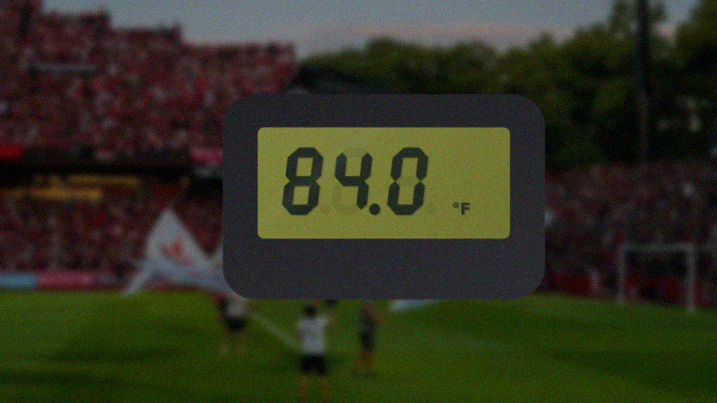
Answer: 84.0 °F
